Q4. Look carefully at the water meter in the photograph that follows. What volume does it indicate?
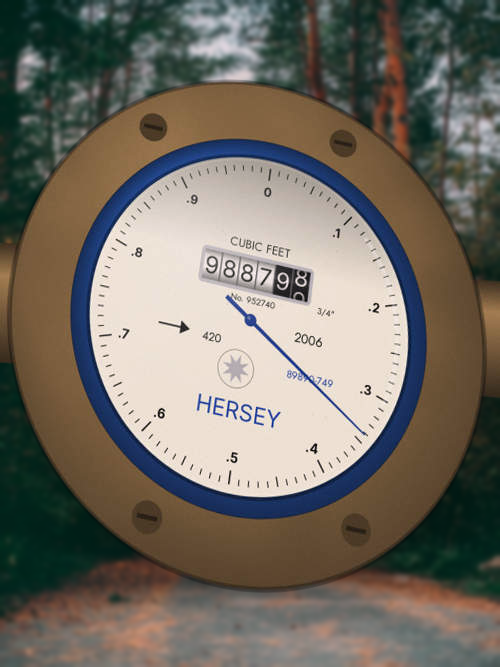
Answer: 988798.34 ft³
